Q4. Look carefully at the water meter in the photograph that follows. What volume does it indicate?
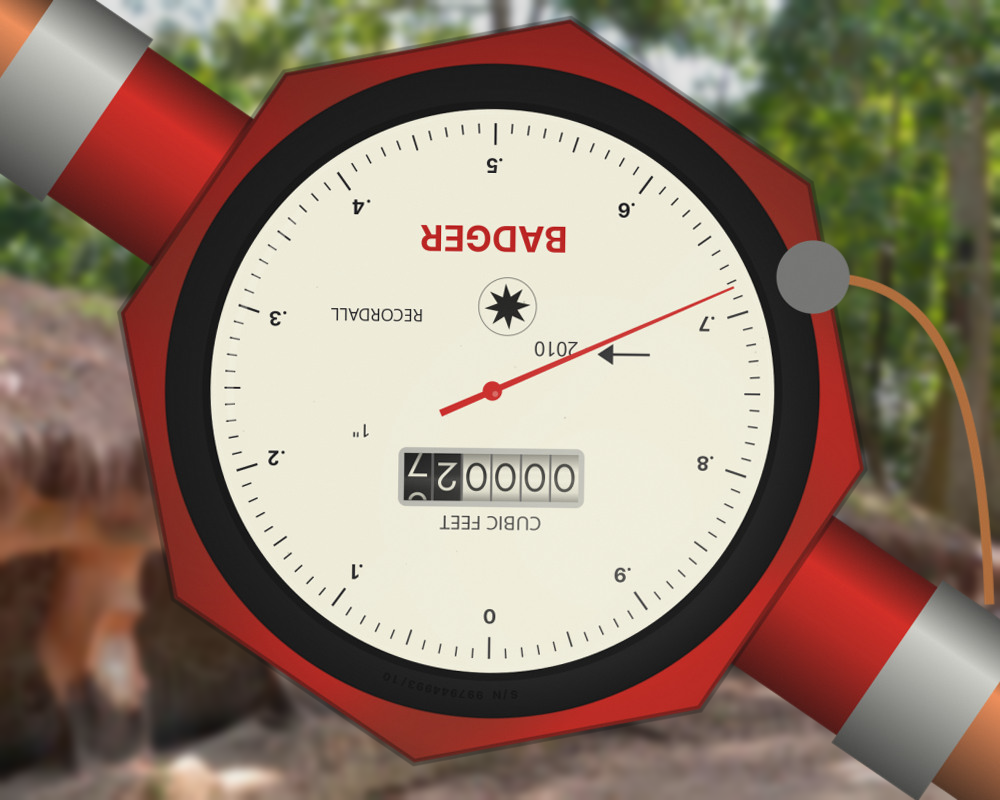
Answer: 26.68 ft³
